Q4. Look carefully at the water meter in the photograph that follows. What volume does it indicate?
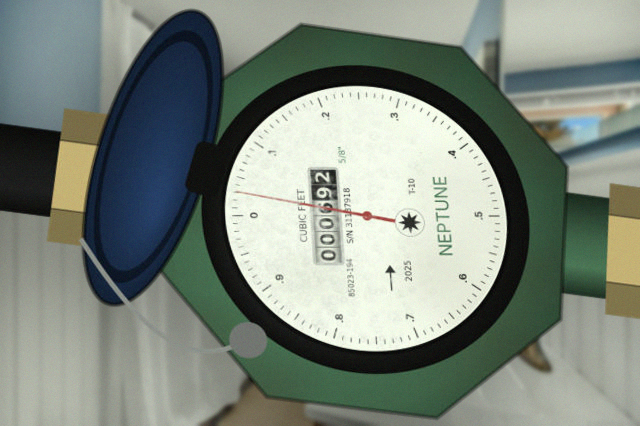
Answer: 692.03 ft³
